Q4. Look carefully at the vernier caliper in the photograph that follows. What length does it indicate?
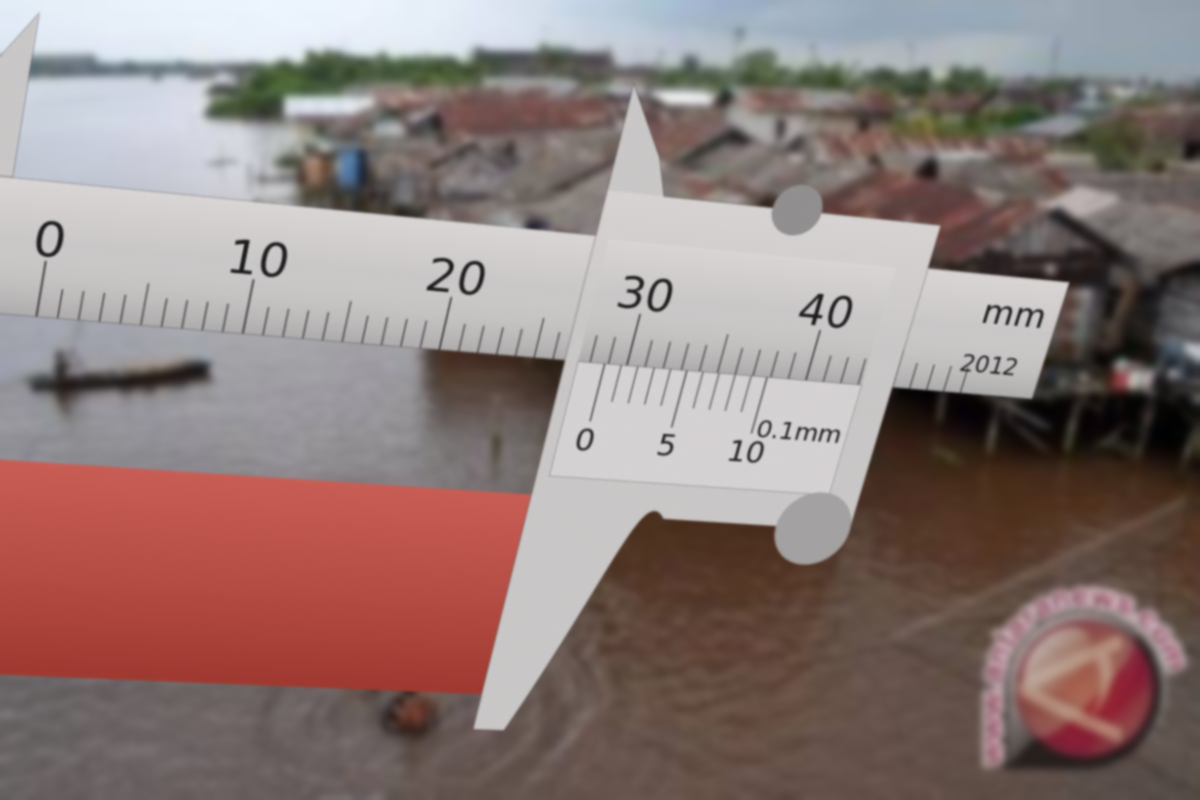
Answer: 28.8 mm
